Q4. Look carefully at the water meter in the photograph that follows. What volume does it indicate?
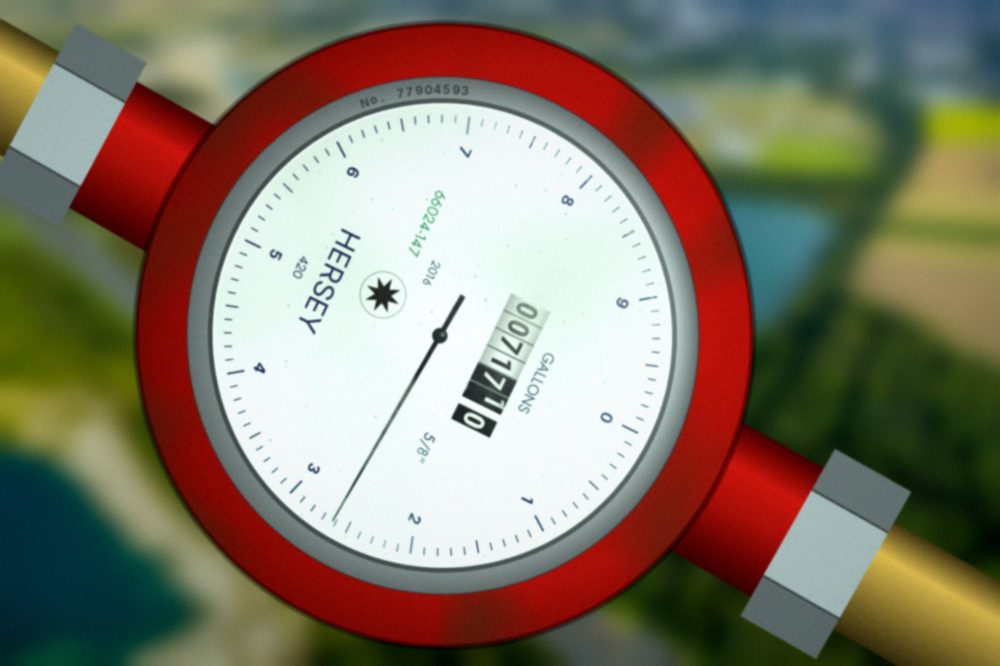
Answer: 71712.6 gal
